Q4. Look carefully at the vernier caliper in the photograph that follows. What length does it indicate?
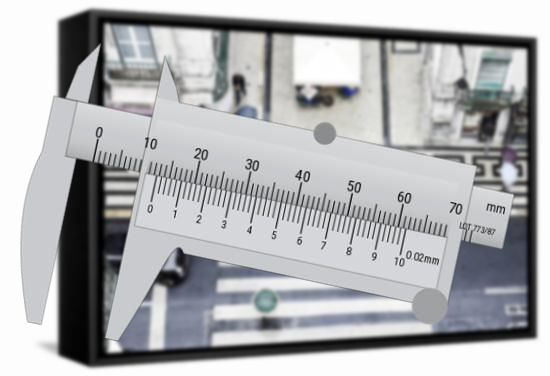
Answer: 12.5 mm
